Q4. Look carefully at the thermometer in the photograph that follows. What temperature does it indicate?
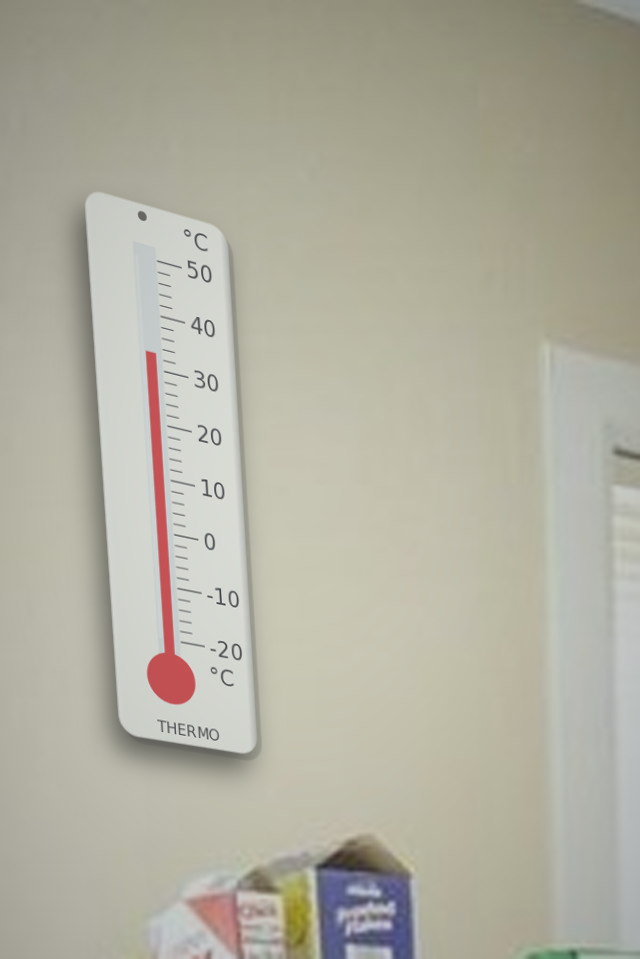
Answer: 33 °C
